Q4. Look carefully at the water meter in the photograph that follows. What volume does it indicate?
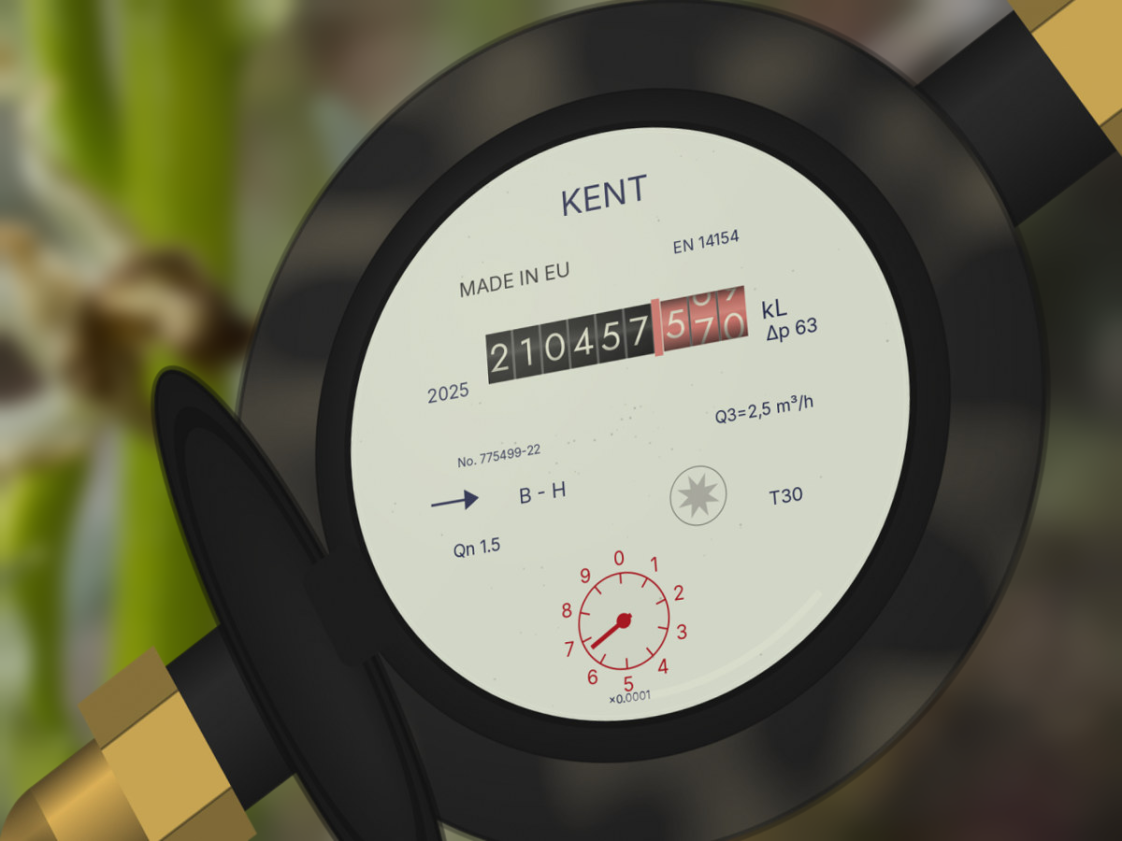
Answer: 210457.5696 kL
